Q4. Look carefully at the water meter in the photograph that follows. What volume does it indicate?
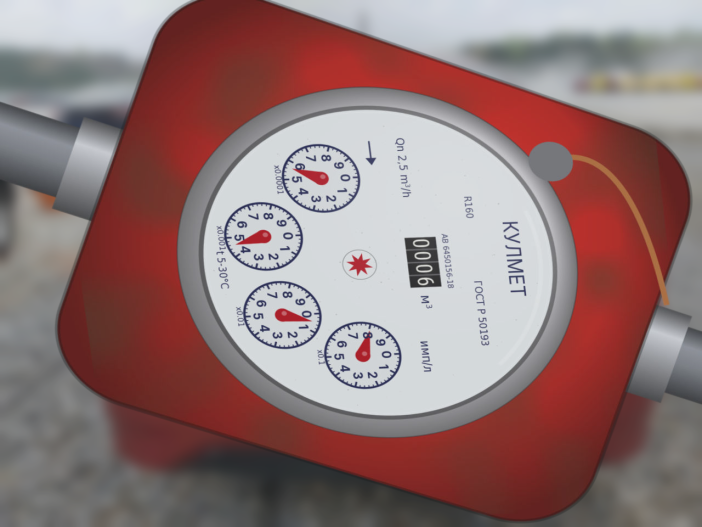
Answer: 6.8045 m³
